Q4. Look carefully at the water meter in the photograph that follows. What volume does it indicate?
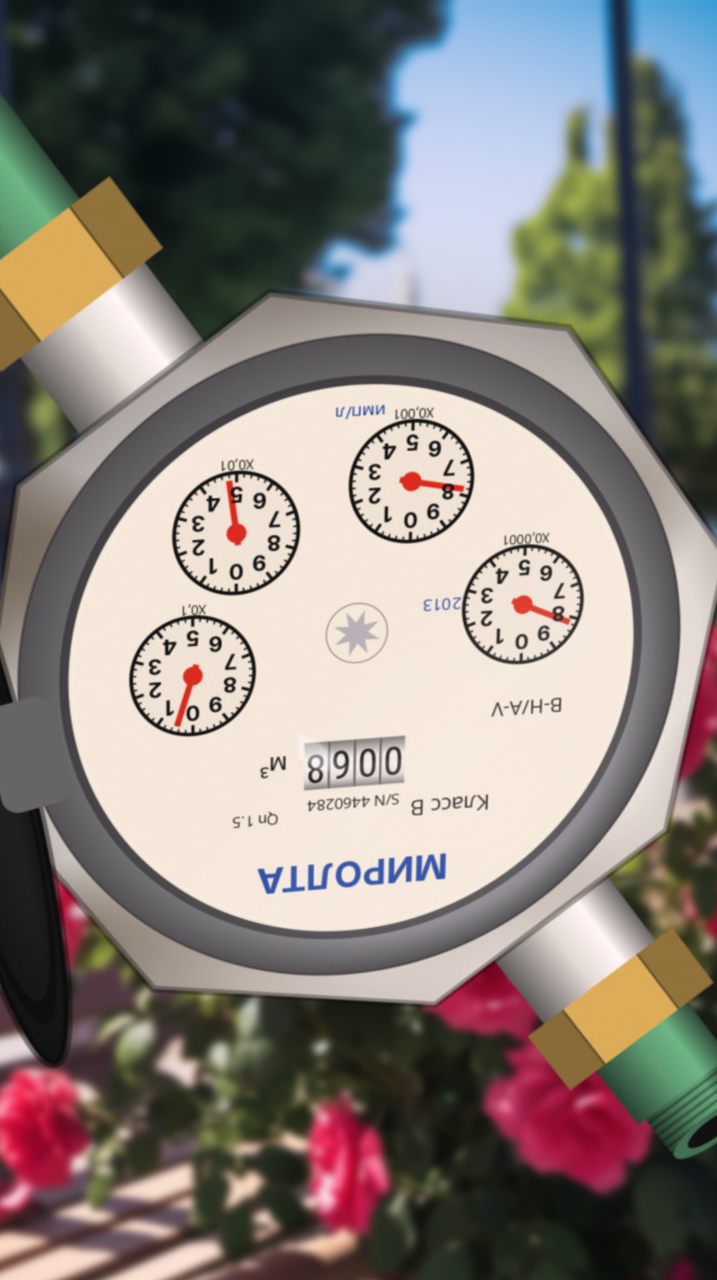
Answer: 68.0478 m³
